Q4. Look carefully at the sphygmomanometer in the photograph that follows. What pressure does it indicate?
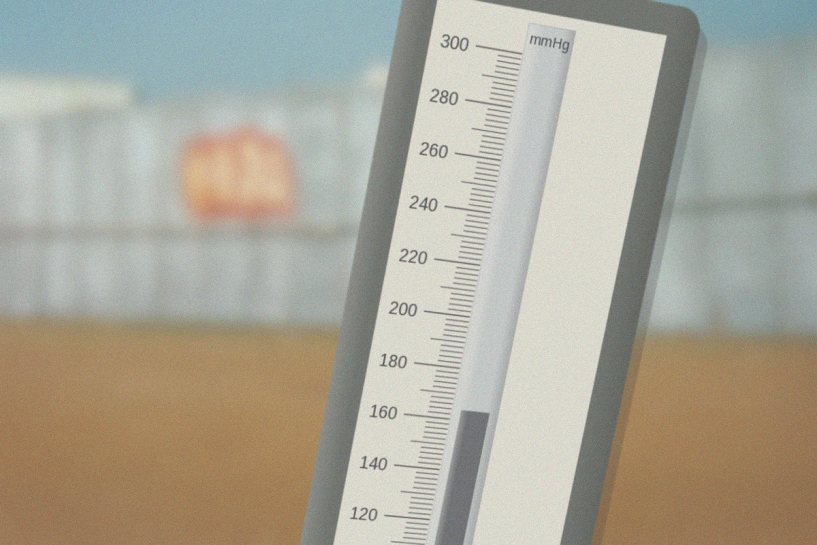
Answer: 164 mmHg
